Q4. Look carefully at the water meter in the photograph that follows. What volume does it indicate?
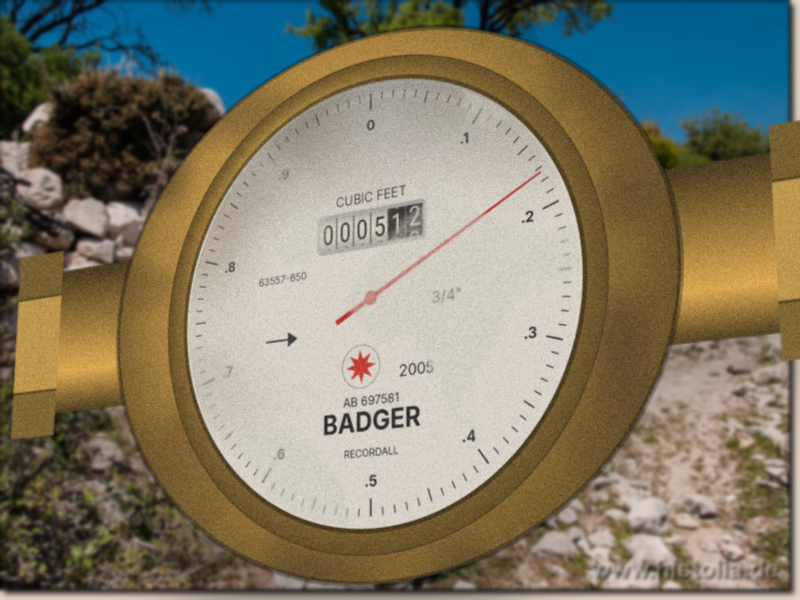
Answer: 512.17 ft³
